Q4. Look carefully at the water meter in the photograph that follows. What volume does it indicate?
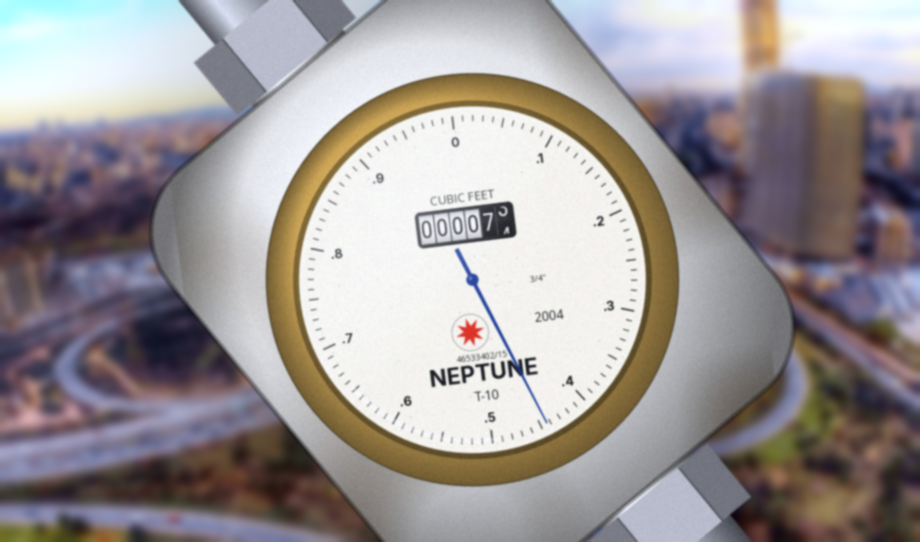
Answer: 73.44 ft³
